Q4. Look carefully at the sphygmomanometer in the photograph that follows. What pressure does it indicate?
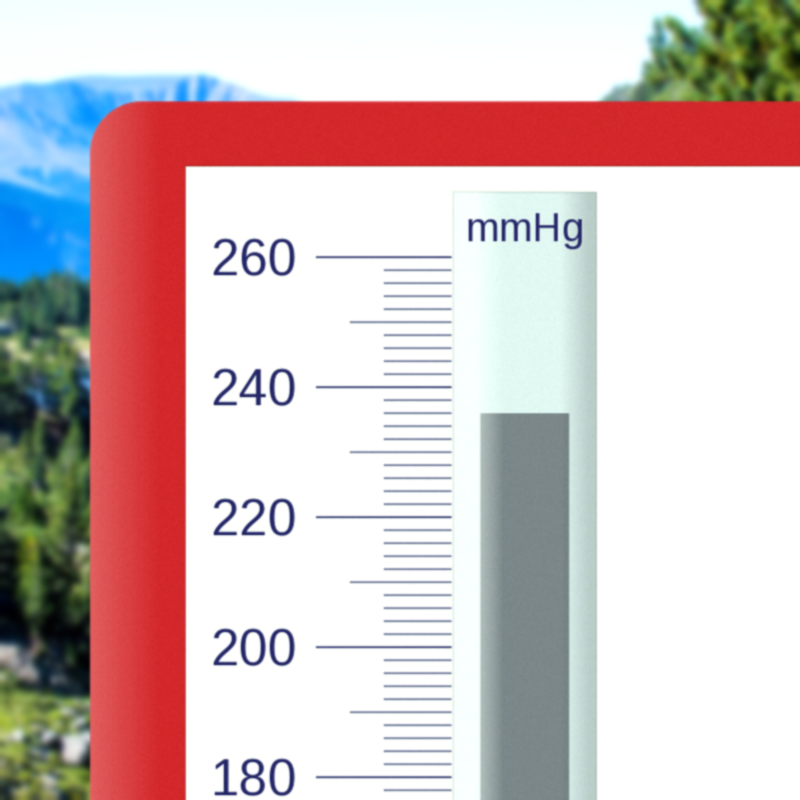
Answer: 236 mmHg
